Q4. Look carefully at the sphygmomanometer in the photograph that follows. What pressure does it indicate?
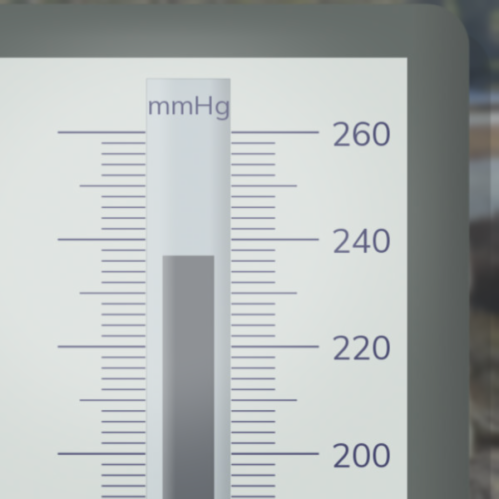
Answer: 237 mmHg
